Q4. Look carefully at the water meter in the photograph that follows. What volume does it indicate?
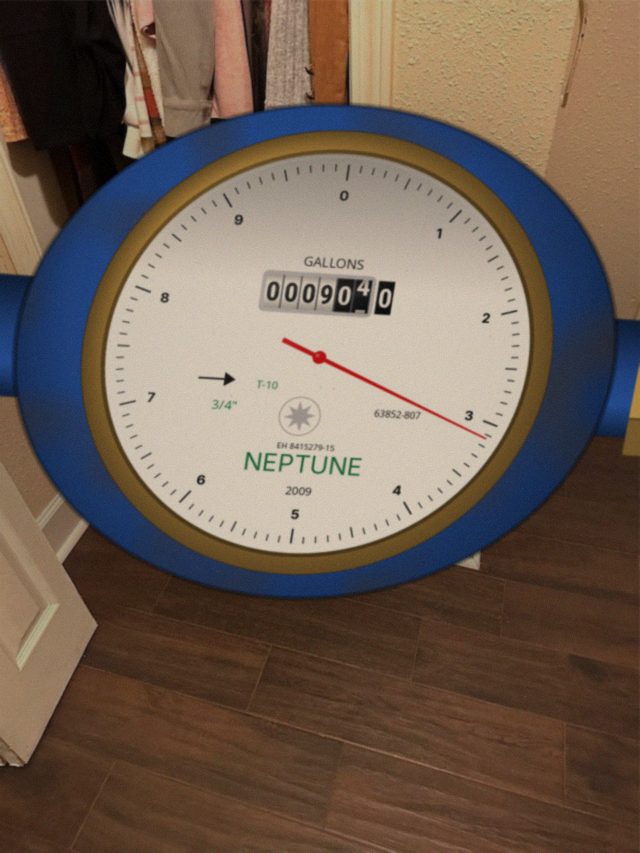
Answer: 9043.1 gal
